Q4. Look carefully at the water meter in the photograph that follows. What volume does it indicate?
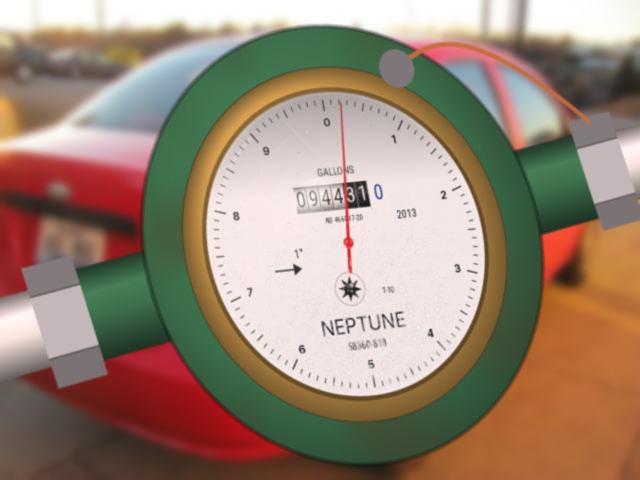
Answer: 944310.2 gal
